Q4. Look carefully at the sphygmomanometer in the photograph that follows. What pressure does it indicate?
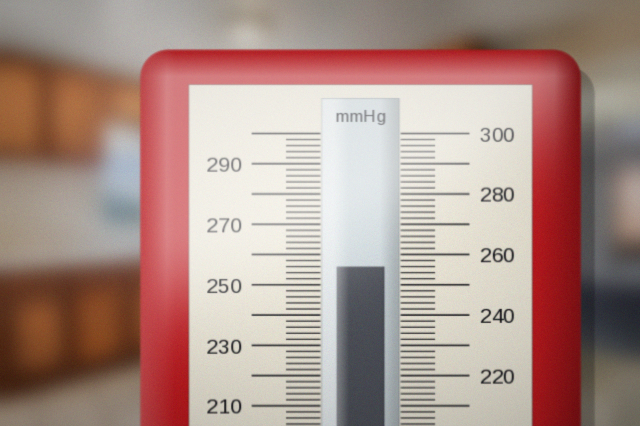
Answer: 256 mmHg
